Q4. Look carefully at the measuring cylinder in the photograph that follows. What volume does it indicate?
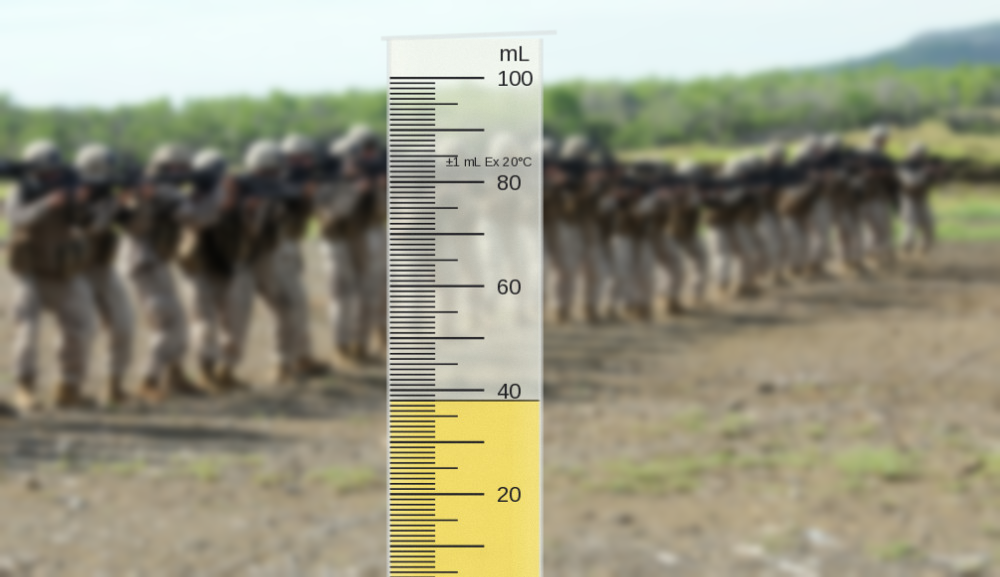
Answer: 38 mL
